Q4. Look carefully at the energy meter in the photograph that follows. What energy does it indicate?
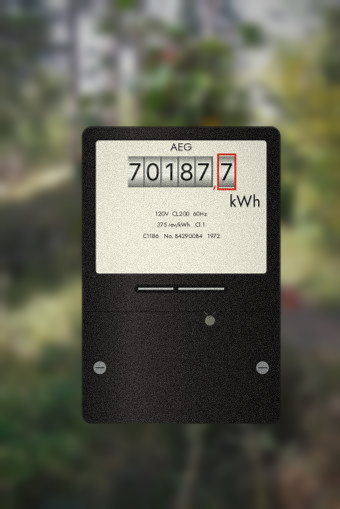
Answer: 70187.7 kWh
